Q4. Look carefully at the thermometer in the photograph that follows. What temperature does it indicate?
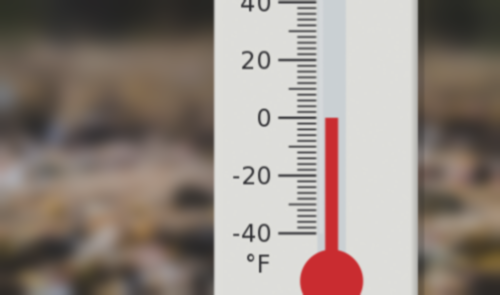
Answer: 0 °F
